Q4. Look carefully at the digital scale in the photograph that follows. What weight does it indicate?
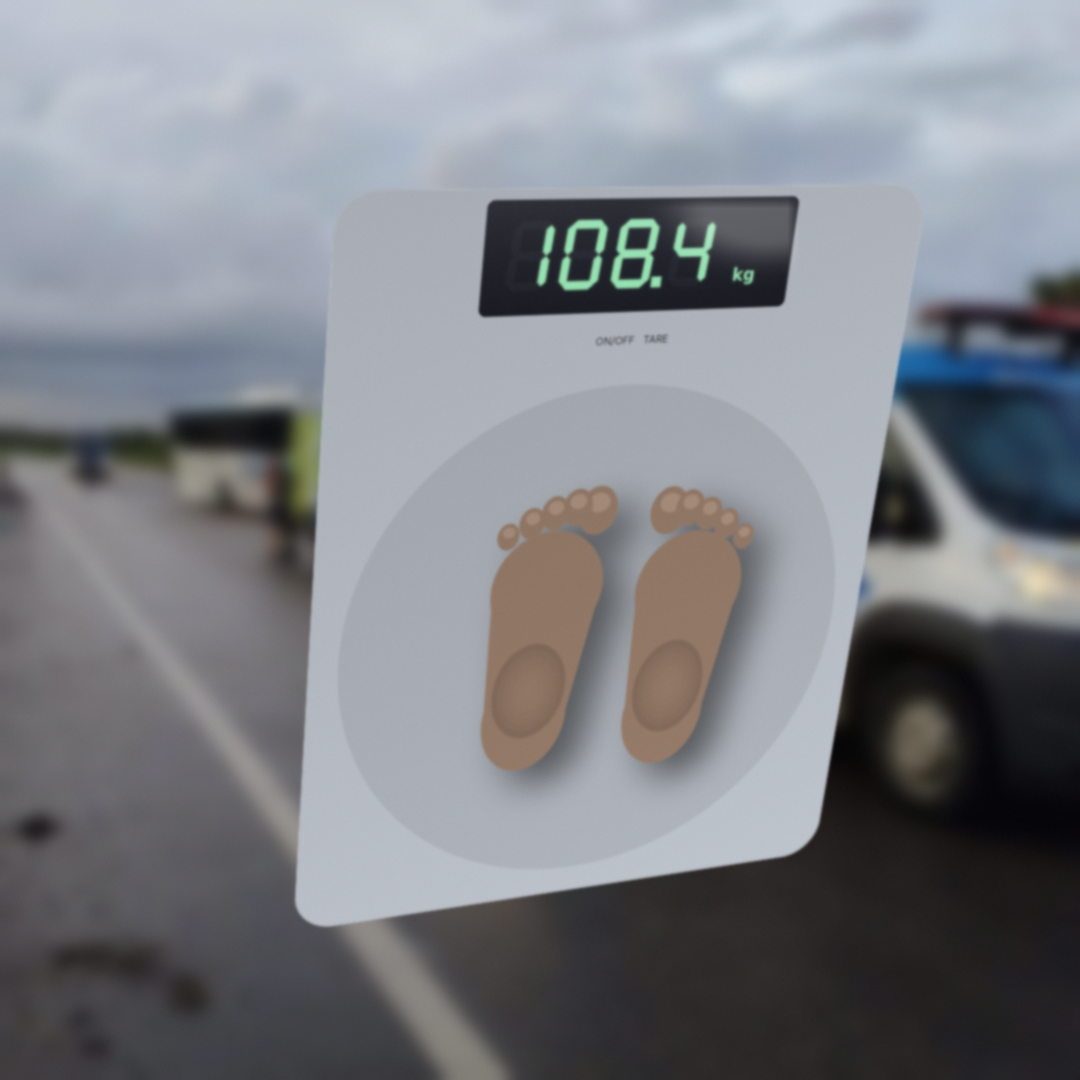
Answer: 108.4 kg
